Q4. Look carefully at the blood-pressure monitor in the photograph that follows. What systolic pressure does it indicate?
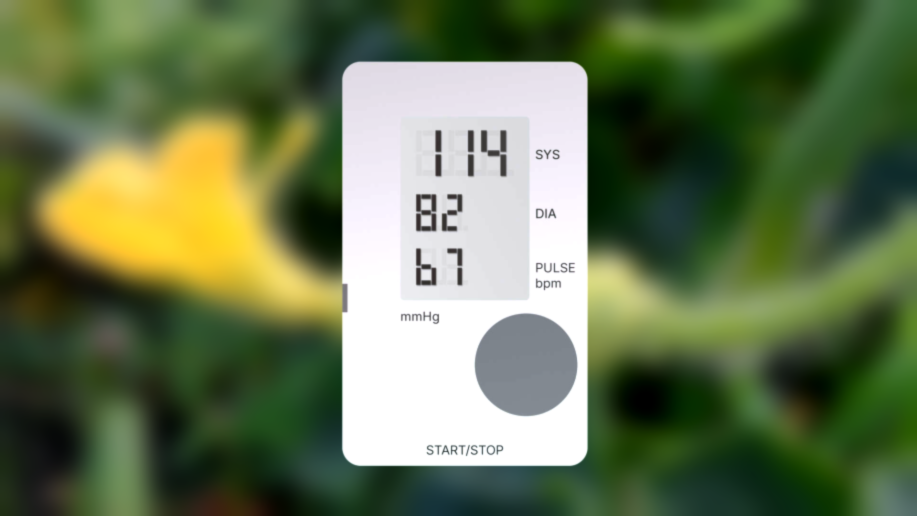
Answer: 114 mmHg
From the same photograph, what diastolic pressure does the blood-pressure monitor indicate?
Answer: 82 mmHg
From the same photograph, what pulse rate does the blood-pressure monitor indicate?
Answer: 67 bpm
